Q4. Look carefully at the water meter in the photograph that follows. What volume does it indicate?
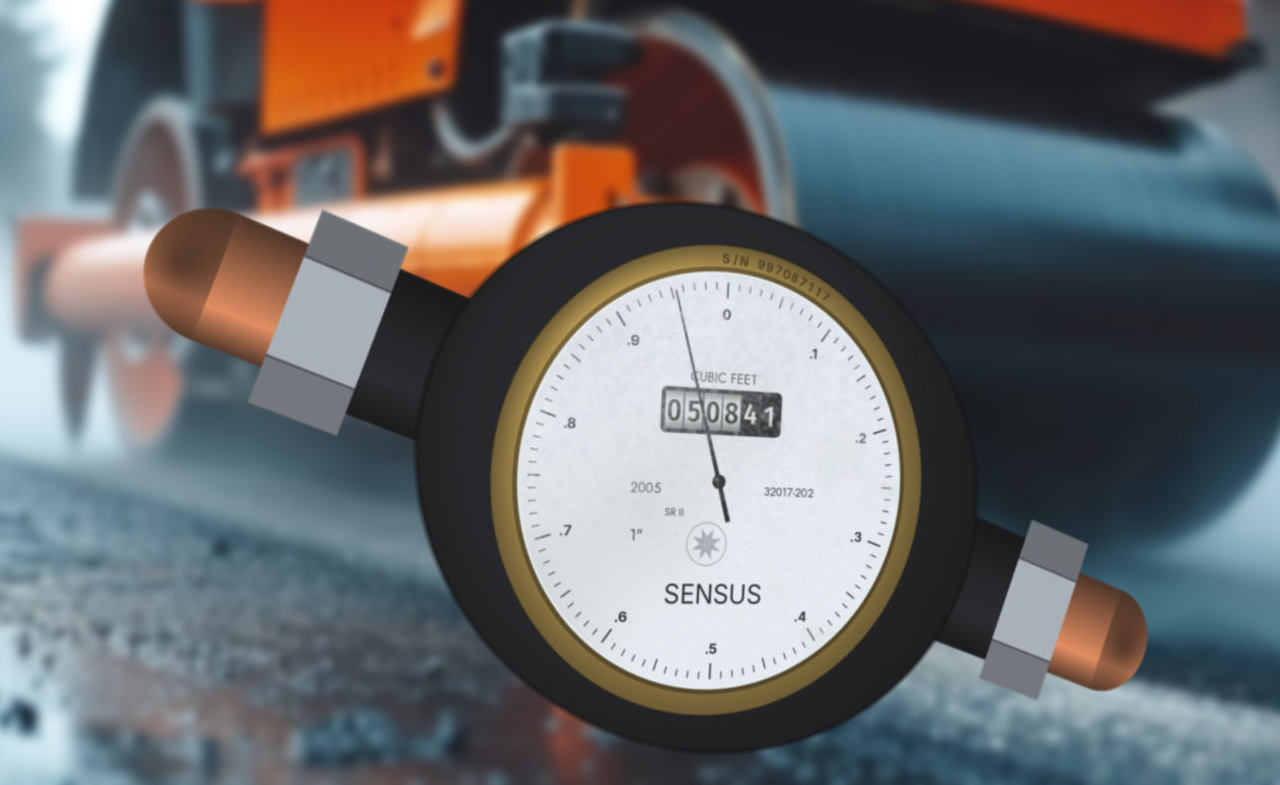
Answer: 50840.95 ft³
